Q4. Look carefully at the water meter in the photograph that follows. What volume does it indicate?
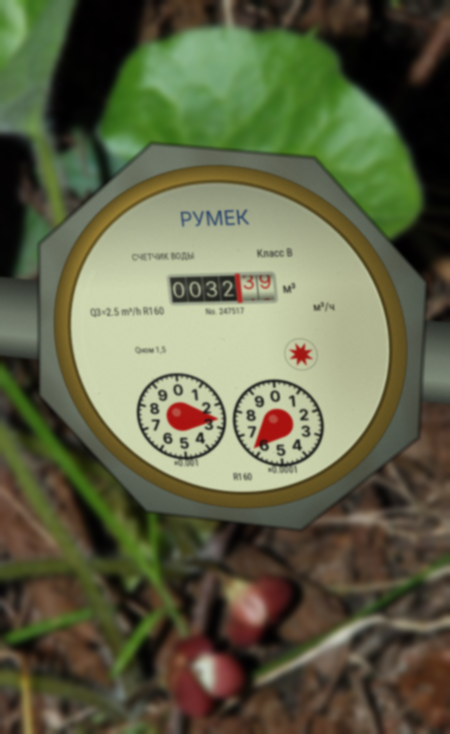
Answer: 32.3926 m³
